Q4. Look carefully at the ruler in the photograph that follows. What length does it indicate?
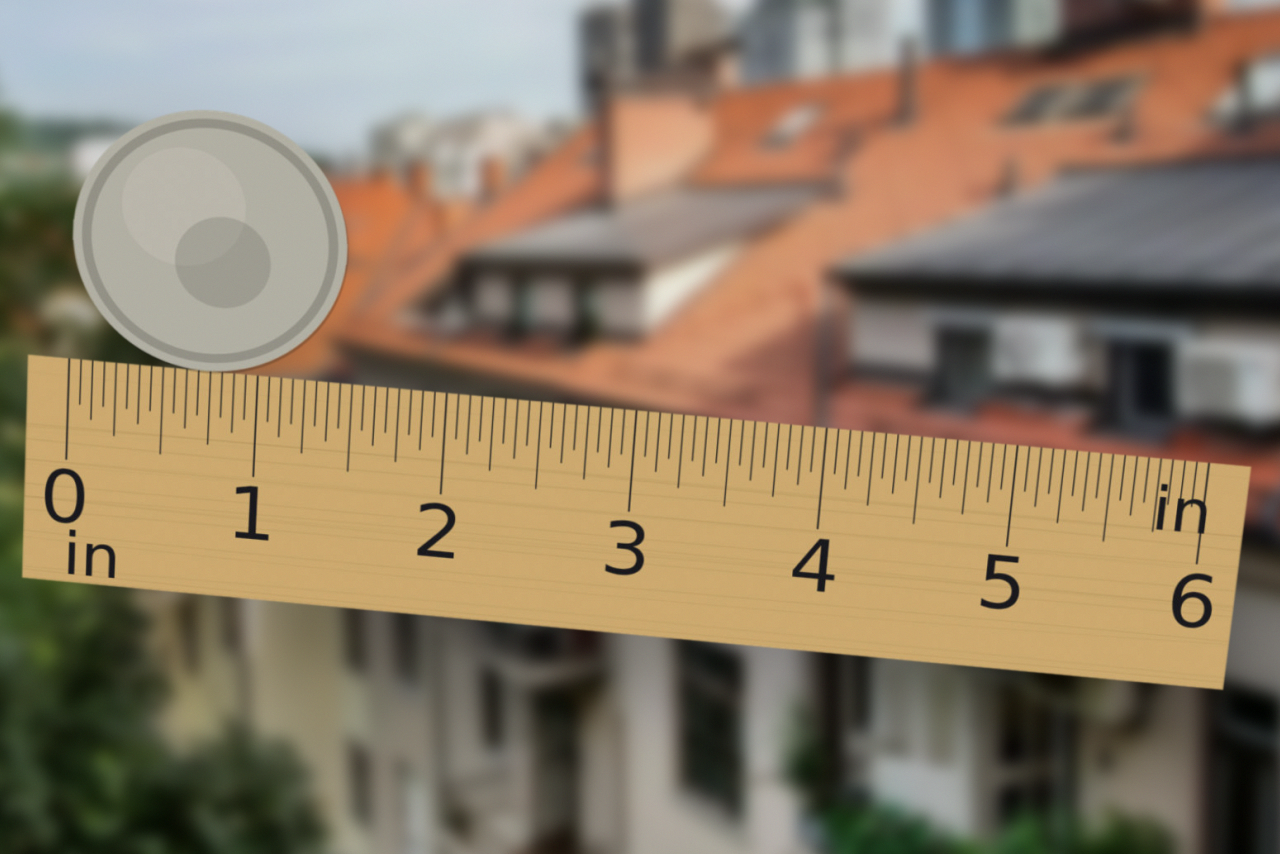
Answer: 1.4375 in
